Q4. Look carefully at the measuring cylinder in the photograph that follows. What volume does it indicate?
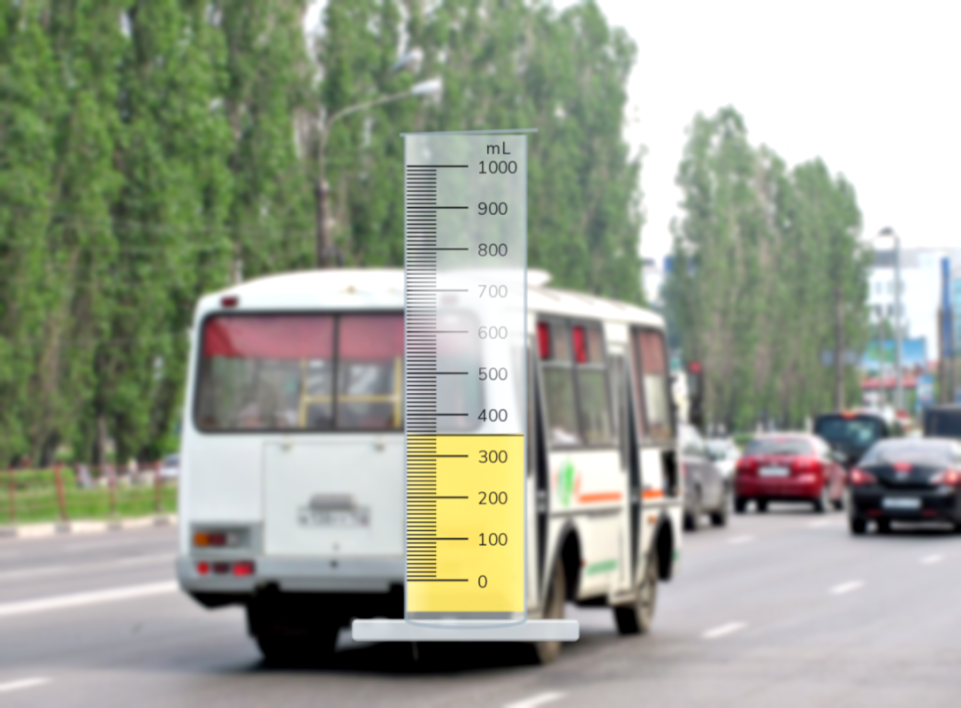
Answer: 350 mL
